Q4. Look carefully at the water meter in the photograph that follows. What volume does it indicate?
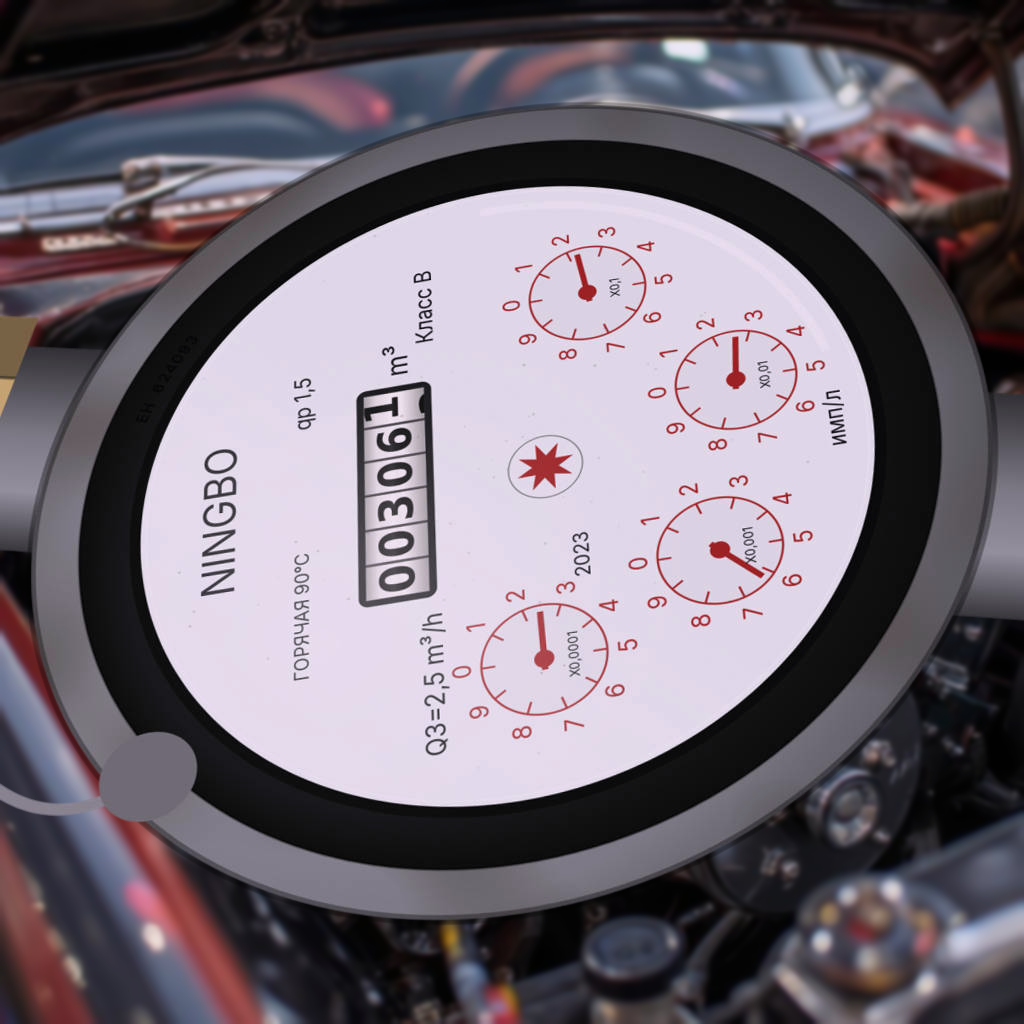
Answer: 3061.2262 m³
